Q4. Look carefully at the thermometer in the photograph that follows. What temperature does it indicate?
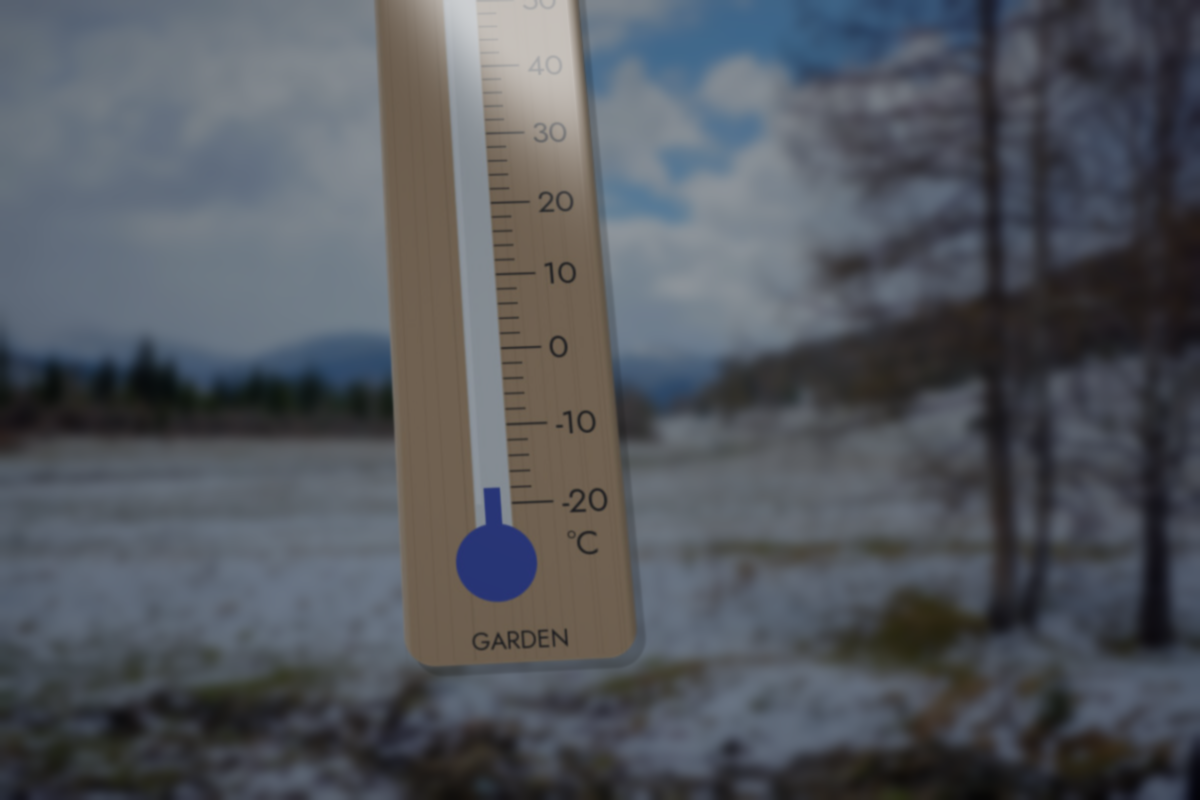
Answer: -18 °C
